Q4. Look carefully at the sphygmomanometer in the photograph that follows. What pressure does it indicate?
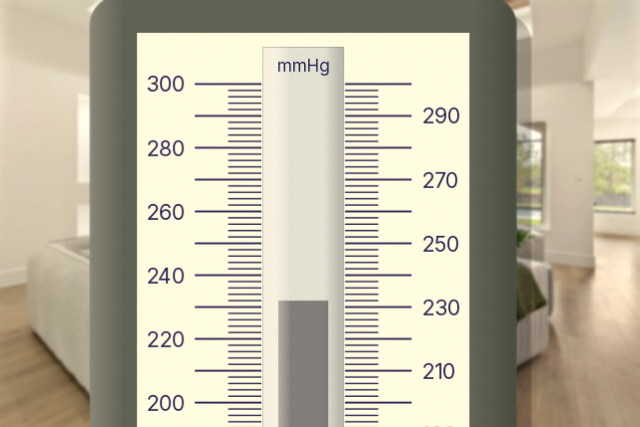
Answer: 232 mmHg
